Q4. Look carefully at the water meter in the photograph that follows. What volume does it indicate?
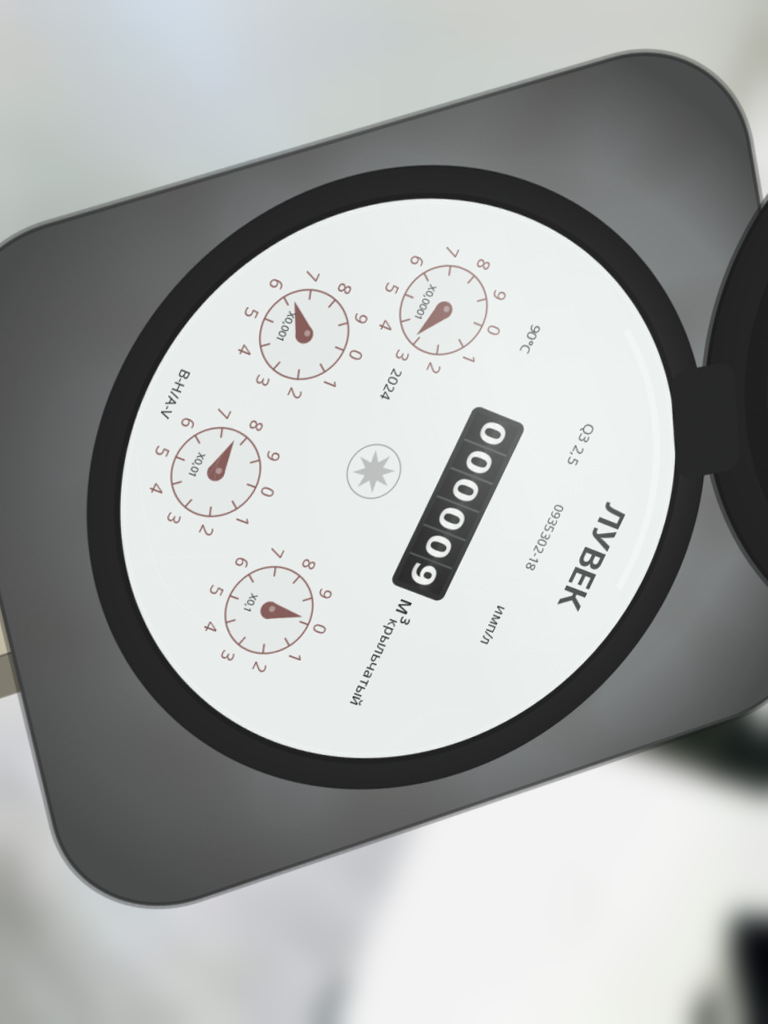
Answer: 8.9763 m³
